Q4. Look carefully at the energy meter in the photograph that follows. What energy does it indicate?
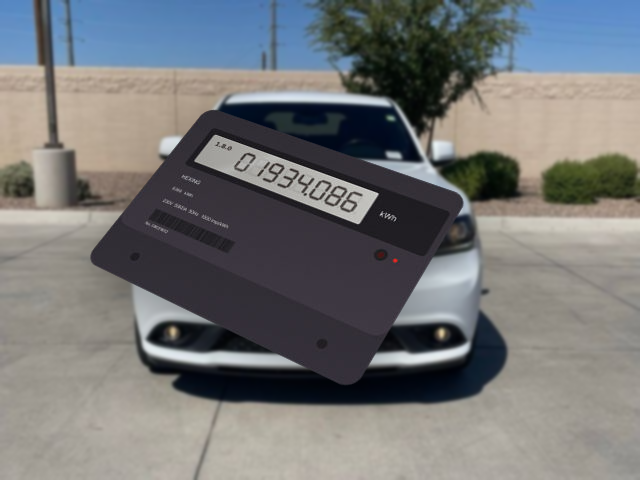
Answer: 1934.086 kWh
